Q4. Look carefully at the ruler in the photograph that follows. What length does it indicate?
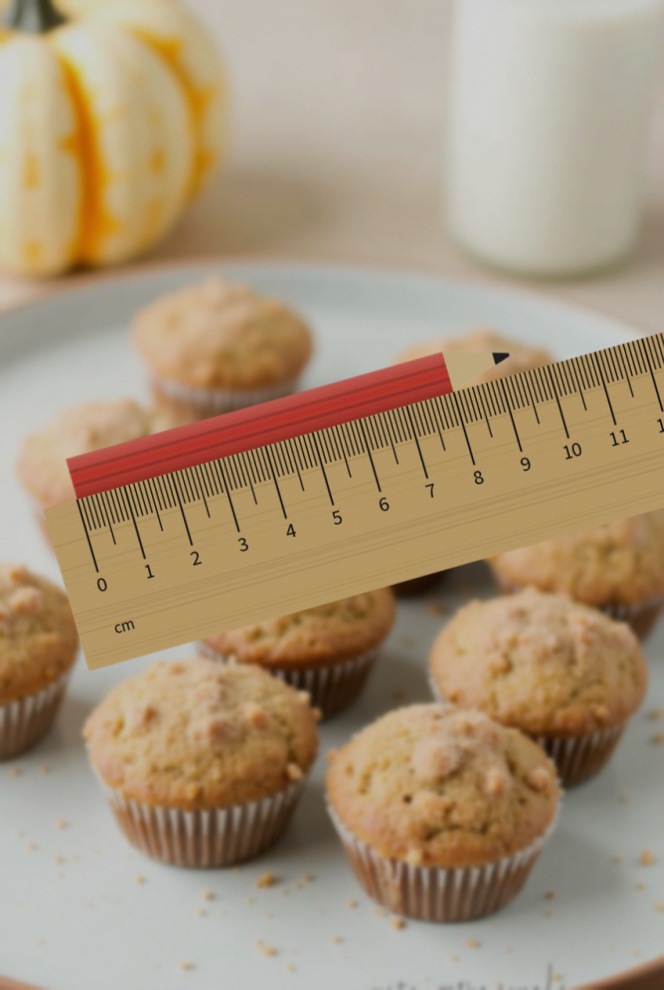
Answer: 9.3 cm
